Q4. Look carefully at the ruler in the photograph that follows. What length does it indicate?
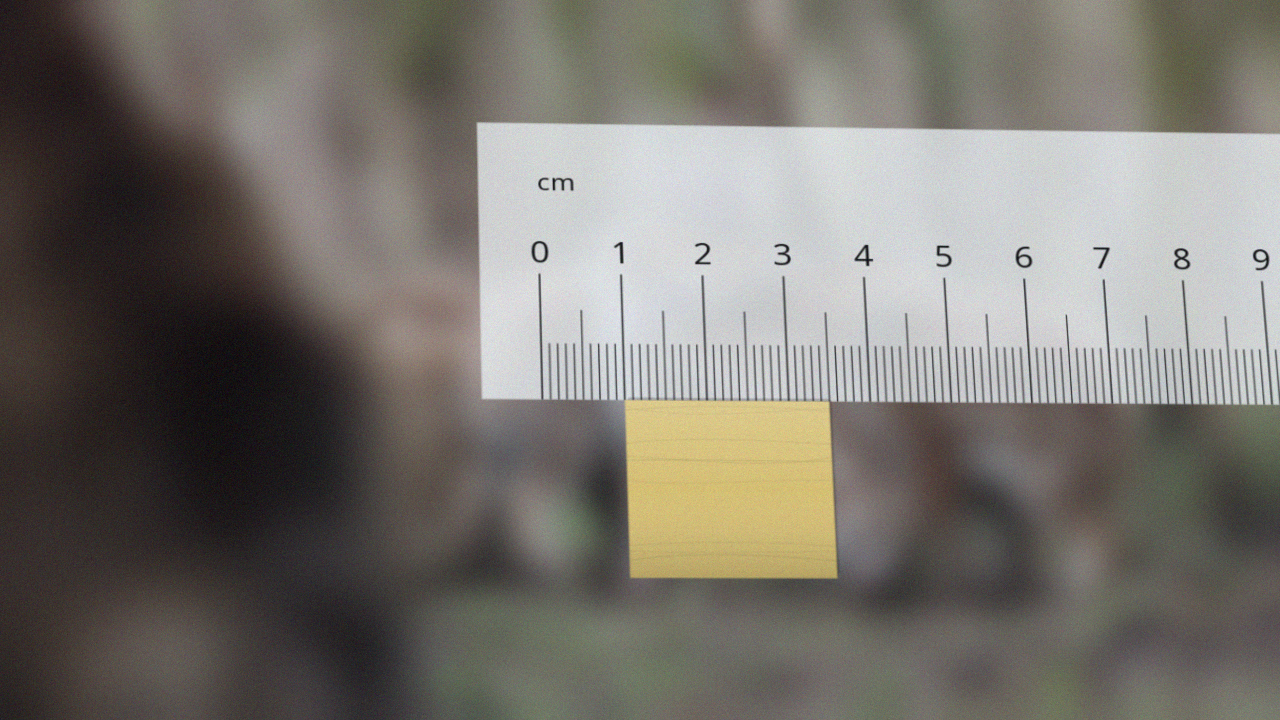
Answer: 2.5 cm
